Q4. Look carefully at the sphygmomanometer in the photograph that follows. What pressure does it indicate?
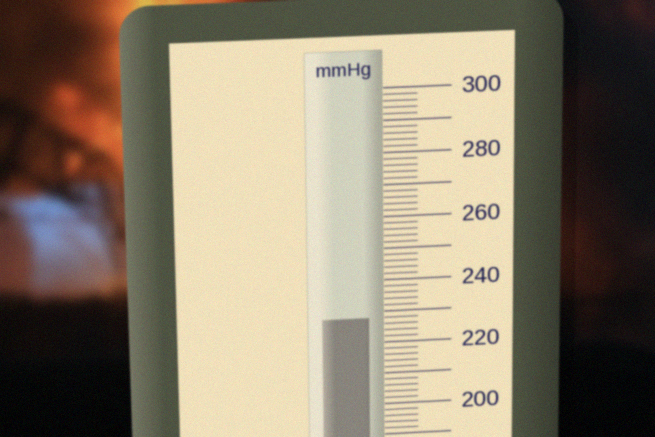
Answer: 228 mmHg
